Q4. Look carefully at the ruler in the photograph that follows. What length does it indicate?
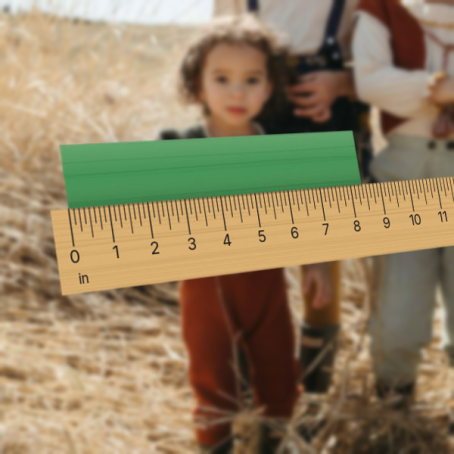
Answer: 8.375 in
